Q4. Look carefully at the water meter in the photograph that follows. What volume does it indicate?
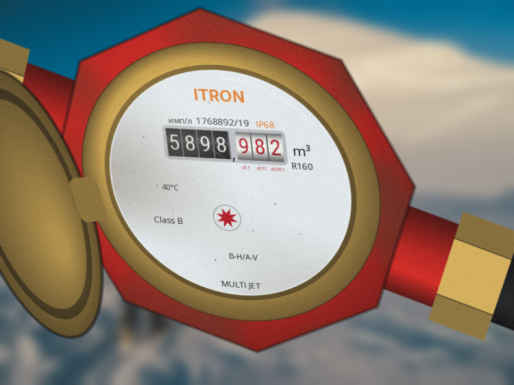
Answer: 5898.982 m³
